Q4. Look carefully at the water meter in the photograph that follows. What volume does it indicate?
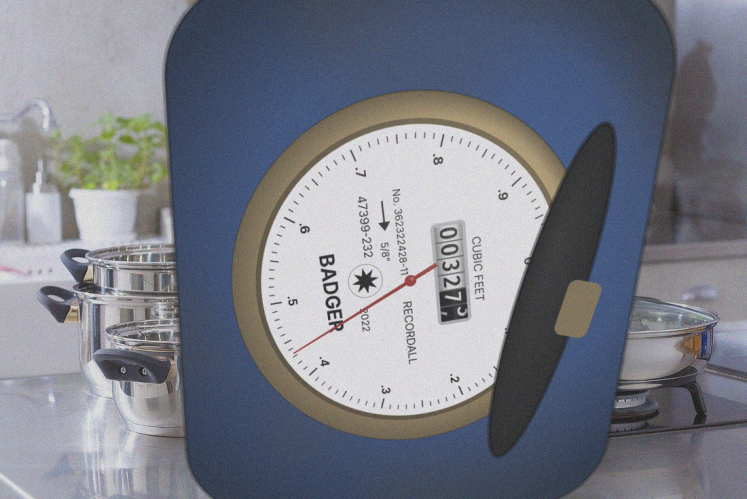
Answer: 3273.43 ft³
